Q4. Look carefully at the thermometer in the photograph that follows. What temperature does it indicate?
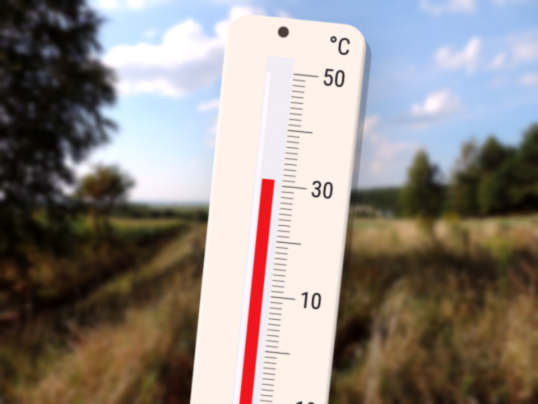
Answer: 31 °C
